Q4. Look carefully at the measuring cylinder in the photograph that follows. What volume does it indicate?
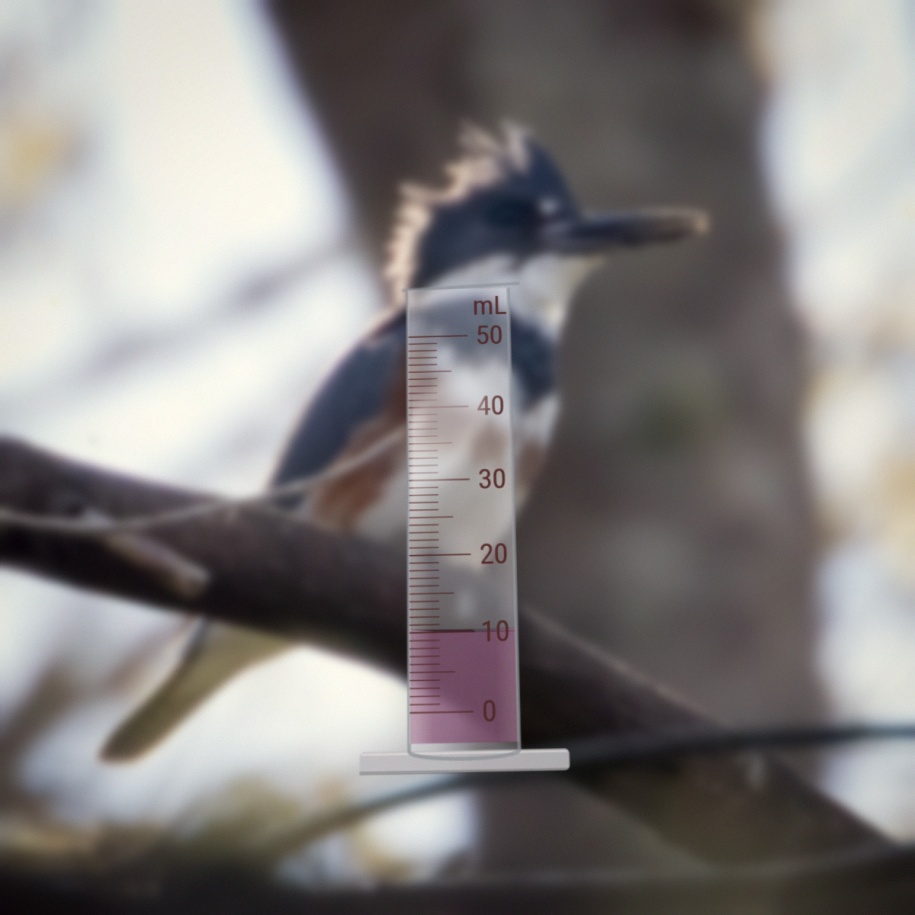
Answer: 10 mL
